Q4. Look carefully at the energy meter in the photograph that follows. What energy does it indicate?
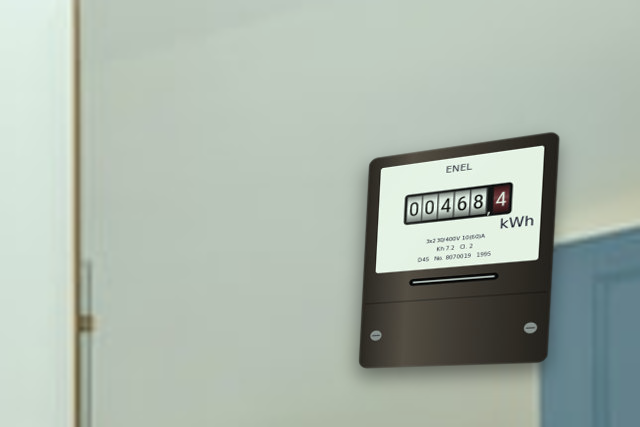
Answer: 468.4 kWh
